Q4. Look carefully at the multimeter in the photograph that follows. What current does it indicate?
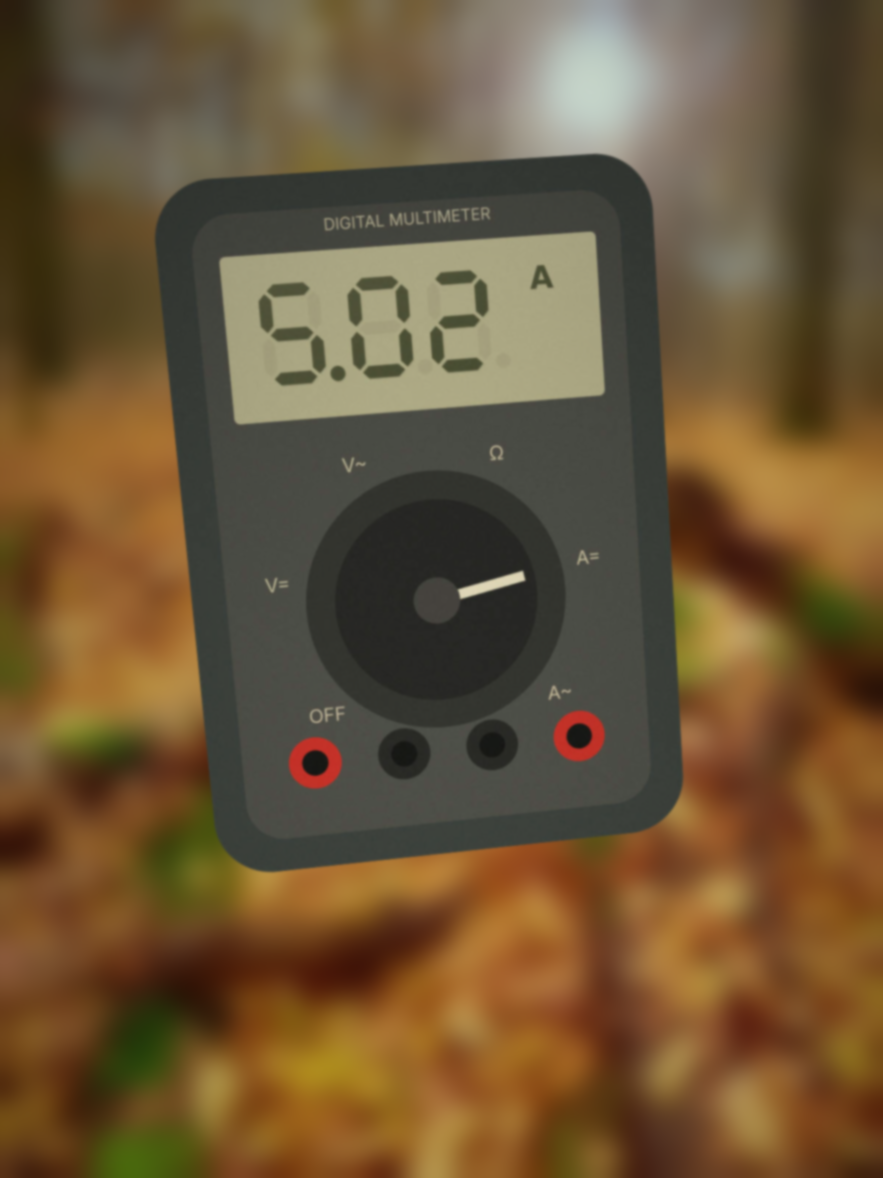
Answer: 5.02 A
